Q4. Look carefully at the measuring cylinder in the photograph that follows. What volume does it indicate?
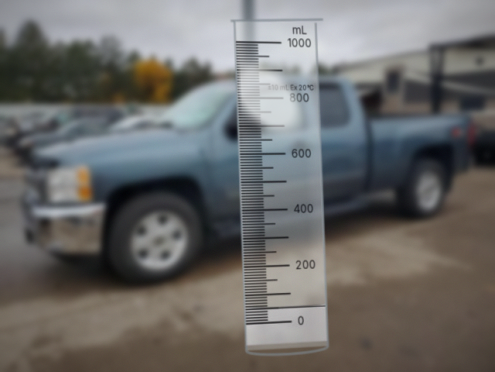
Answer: 50 mL
